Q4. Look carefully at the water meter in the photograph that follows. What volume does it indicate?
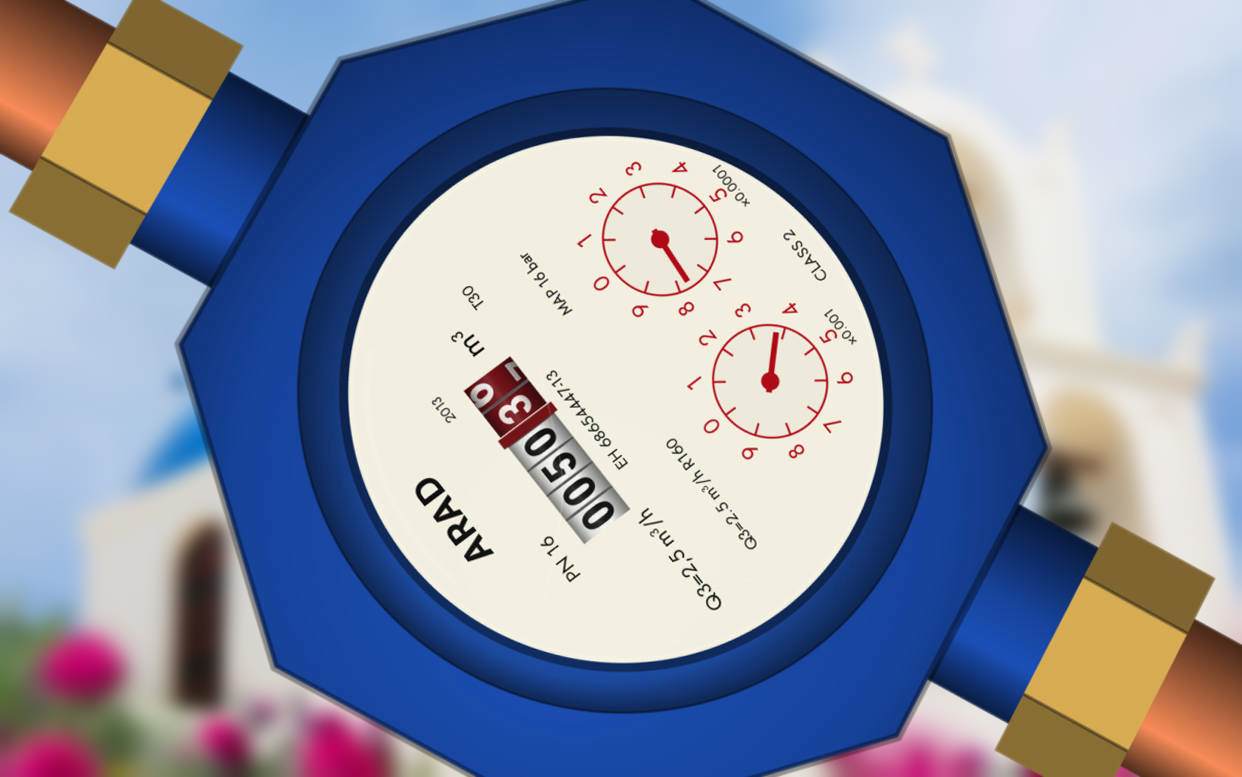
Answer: 50.3637 m³
